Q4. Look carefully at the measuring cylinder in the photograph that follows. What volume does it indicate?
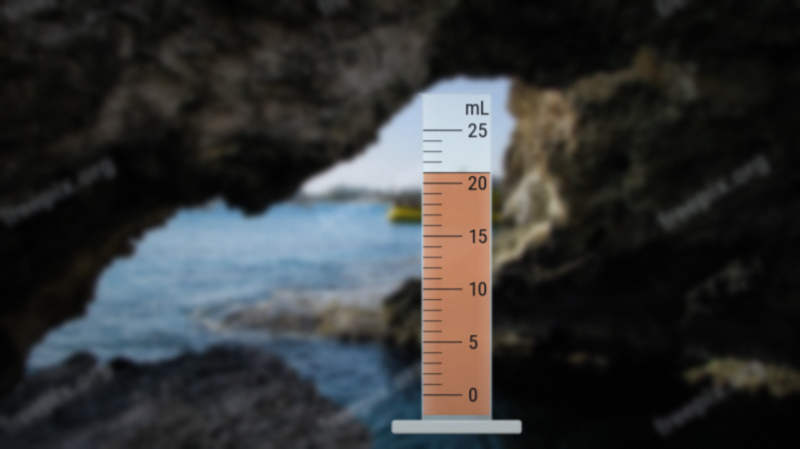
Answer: 21 mL
